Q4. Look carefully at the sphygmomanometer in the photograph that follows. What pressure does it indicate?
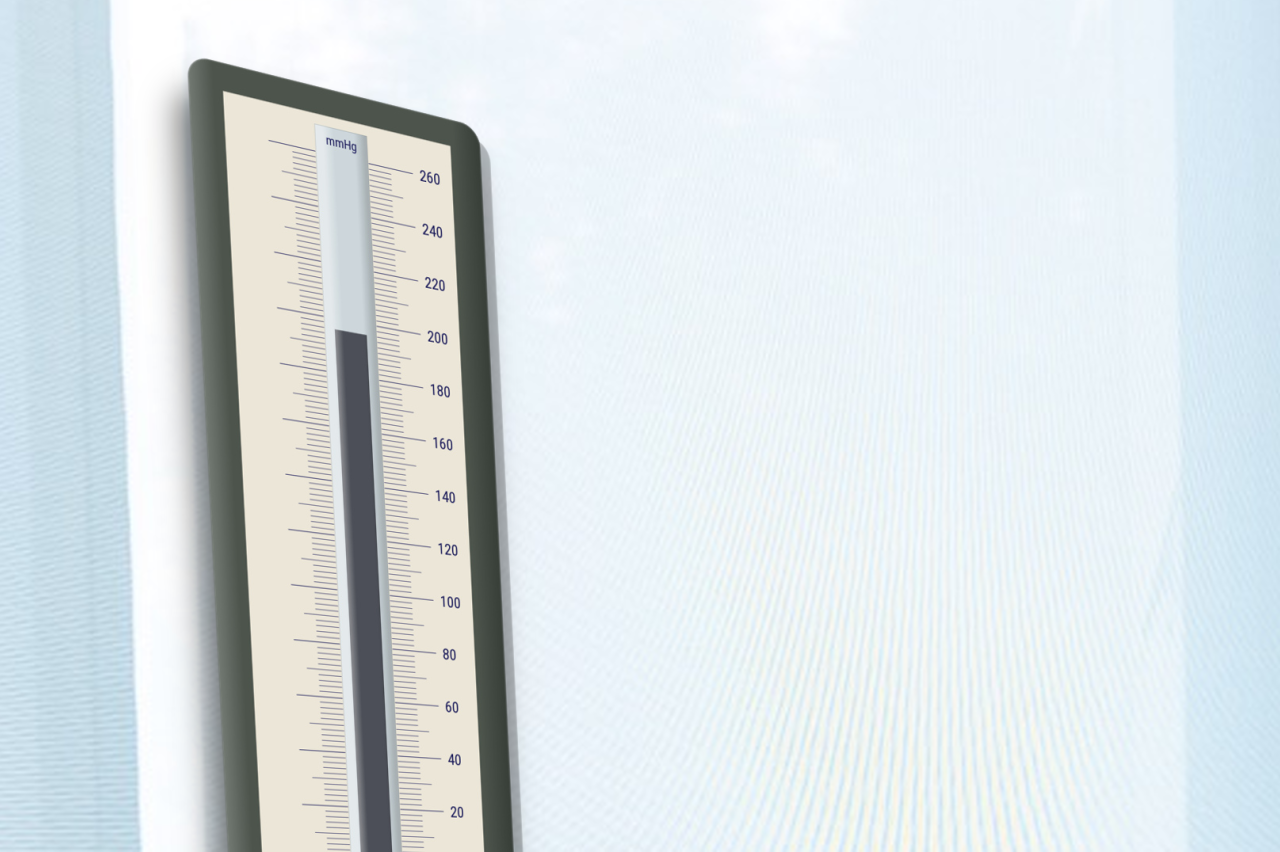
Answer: 196 mmHg
